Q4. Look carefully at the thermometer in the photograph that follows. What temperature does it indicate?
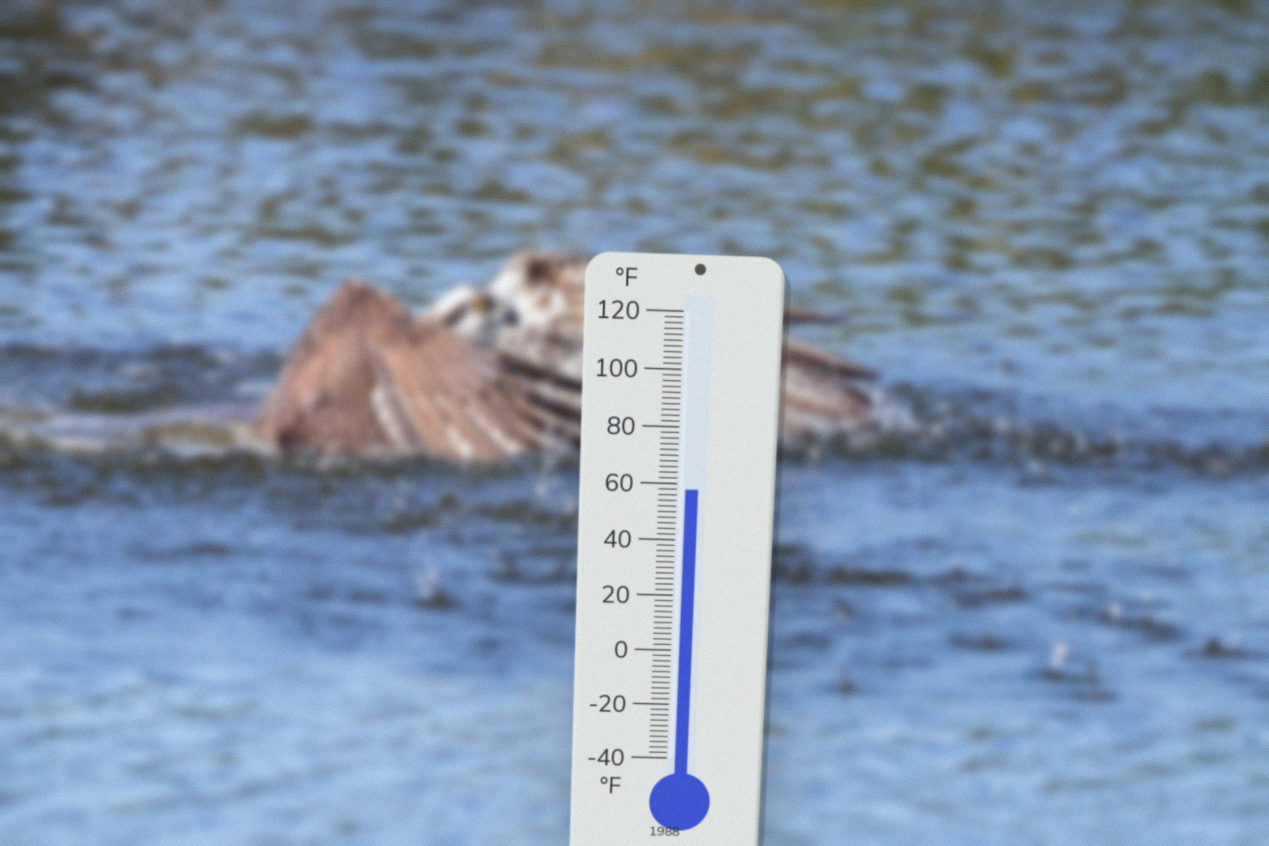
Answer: 58 °F
